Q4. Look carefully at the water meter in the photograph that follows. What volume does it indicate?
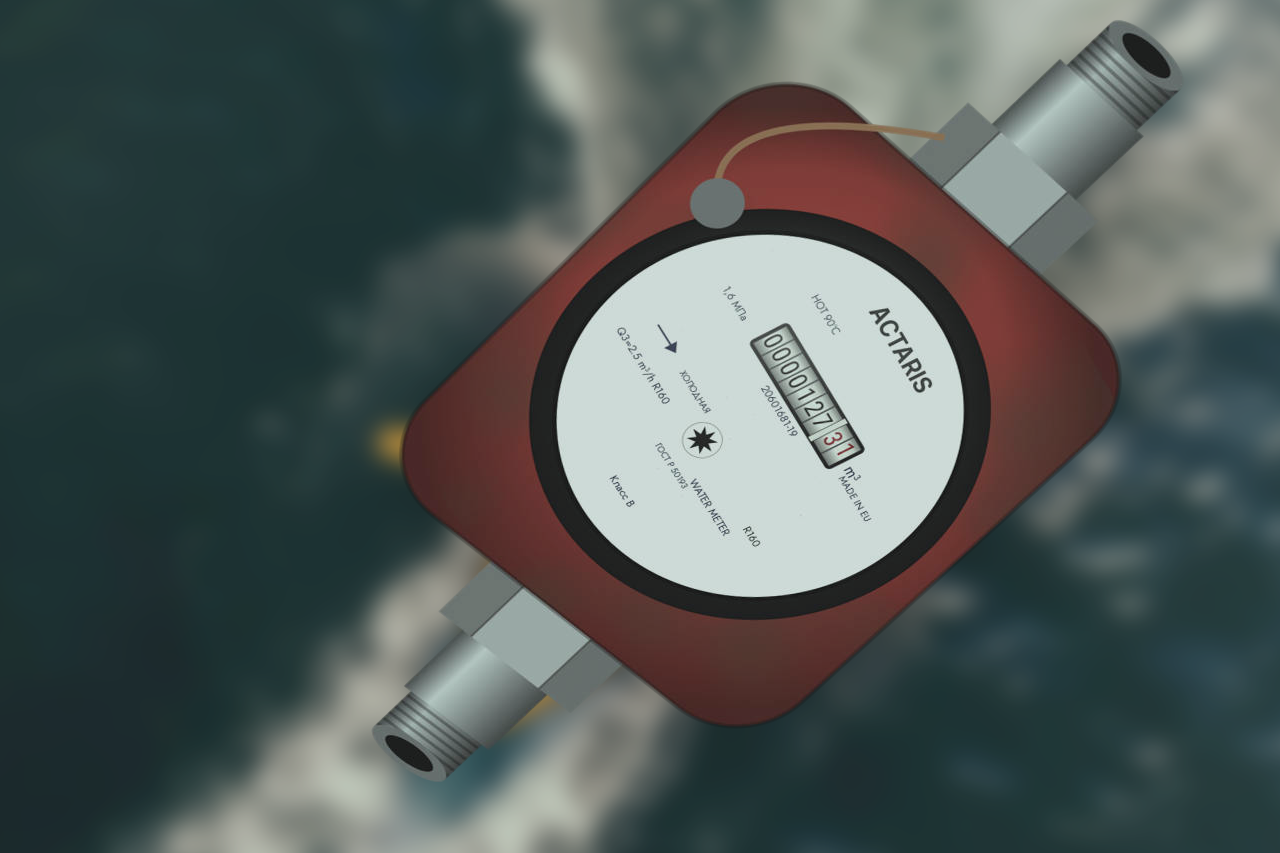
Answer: 127.31 m³
